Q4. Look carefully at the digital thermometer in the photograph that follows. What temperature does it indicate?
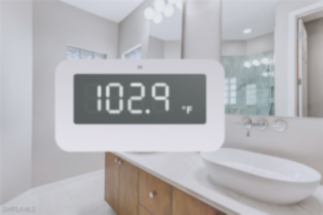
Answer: 102.9 °F
